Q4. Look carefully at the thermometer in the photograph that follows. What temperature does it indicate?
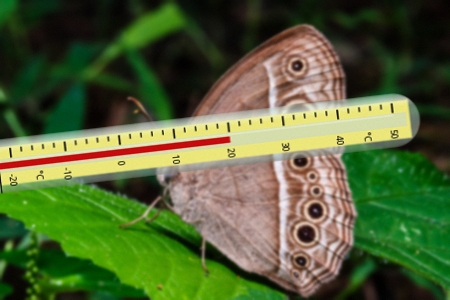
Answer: 20 °C
